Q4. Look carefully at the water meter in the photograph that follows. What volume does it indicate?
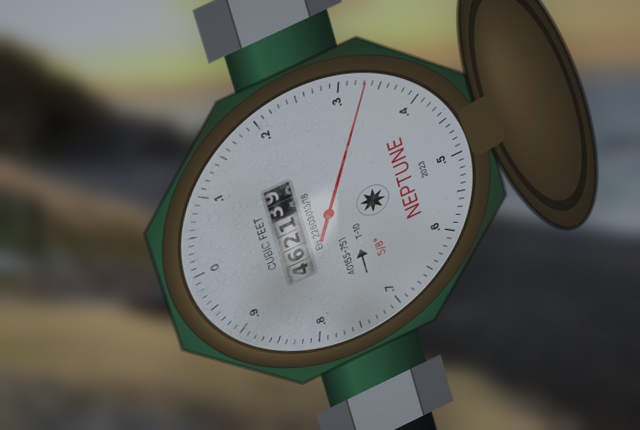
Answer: 462139.33 ft³
